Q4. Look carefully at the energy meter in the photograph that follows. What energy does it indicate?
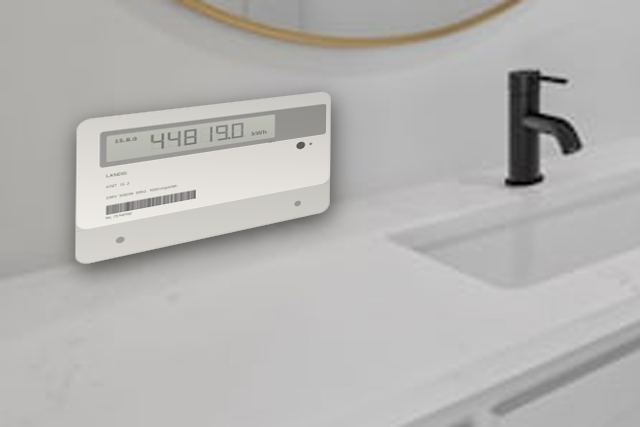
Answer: 44819.0 kWh
